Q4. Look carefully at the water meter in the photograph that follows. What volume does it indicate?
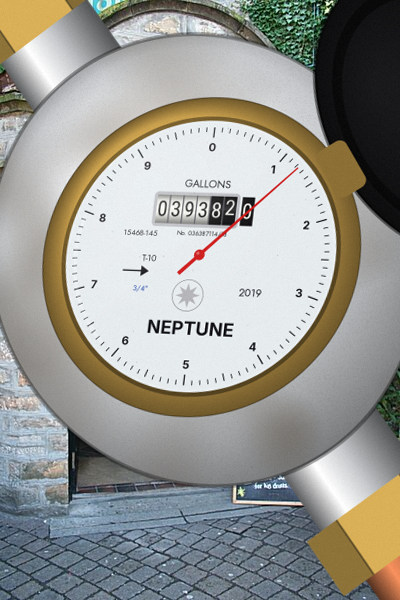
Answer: 393821.2 gal
